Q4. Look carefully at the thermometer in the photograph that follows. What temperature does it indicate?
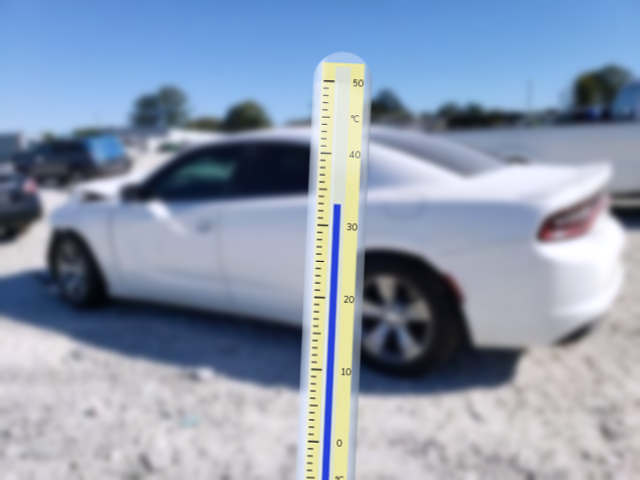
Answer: 33 °C
